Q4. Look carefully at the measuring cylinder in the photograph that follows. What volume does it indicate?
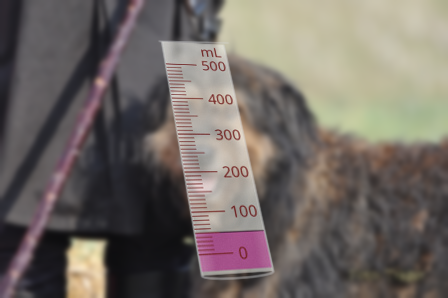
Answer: 50 mL
